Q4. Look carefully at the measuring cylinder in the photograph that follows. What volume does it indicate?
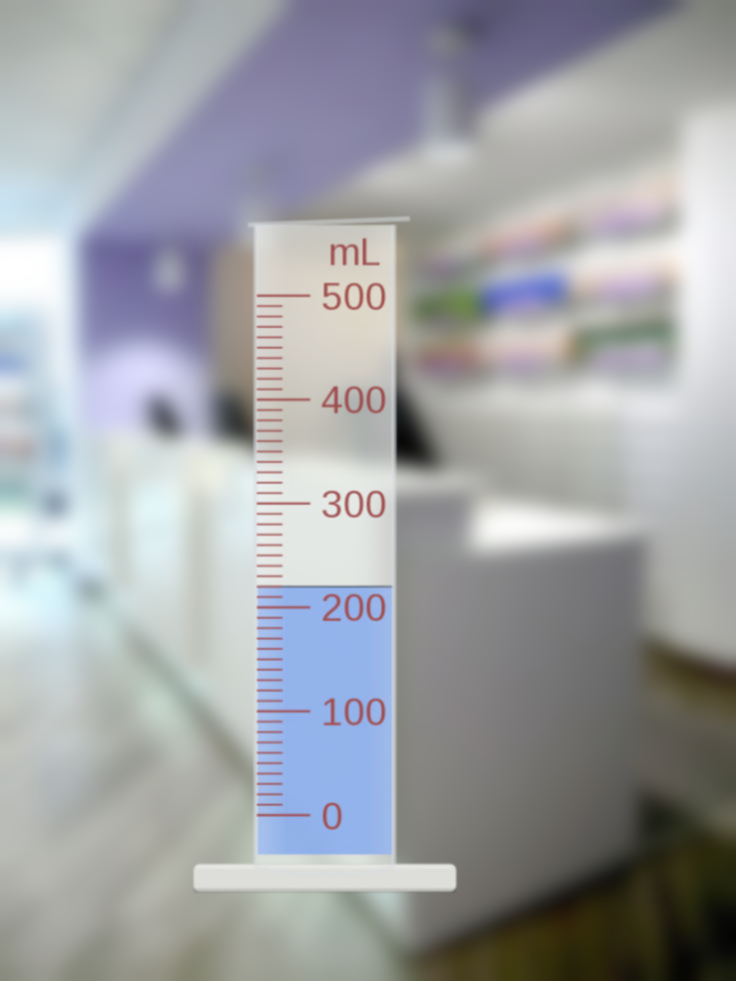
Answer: 220 mL
